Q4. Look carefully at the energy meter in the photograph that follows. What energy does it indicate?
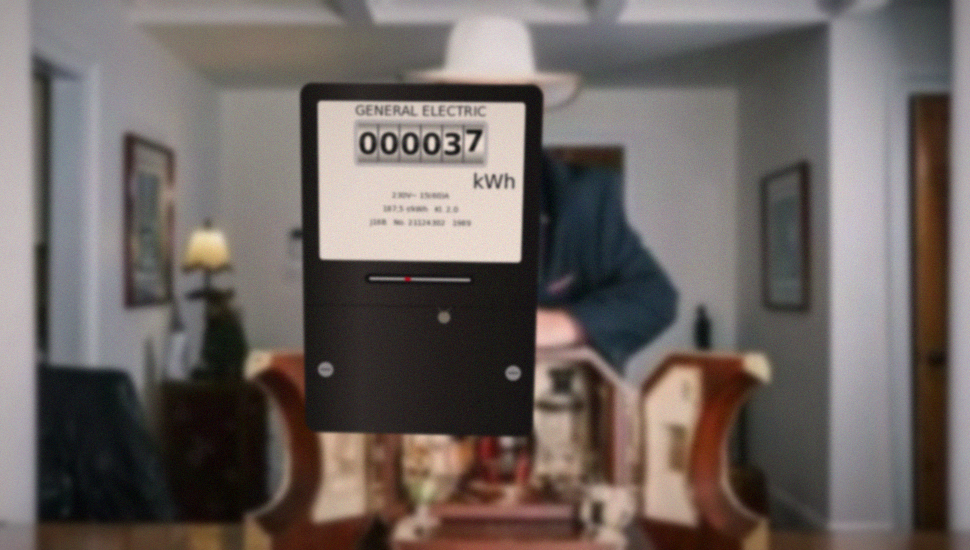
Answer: 37 kWh
